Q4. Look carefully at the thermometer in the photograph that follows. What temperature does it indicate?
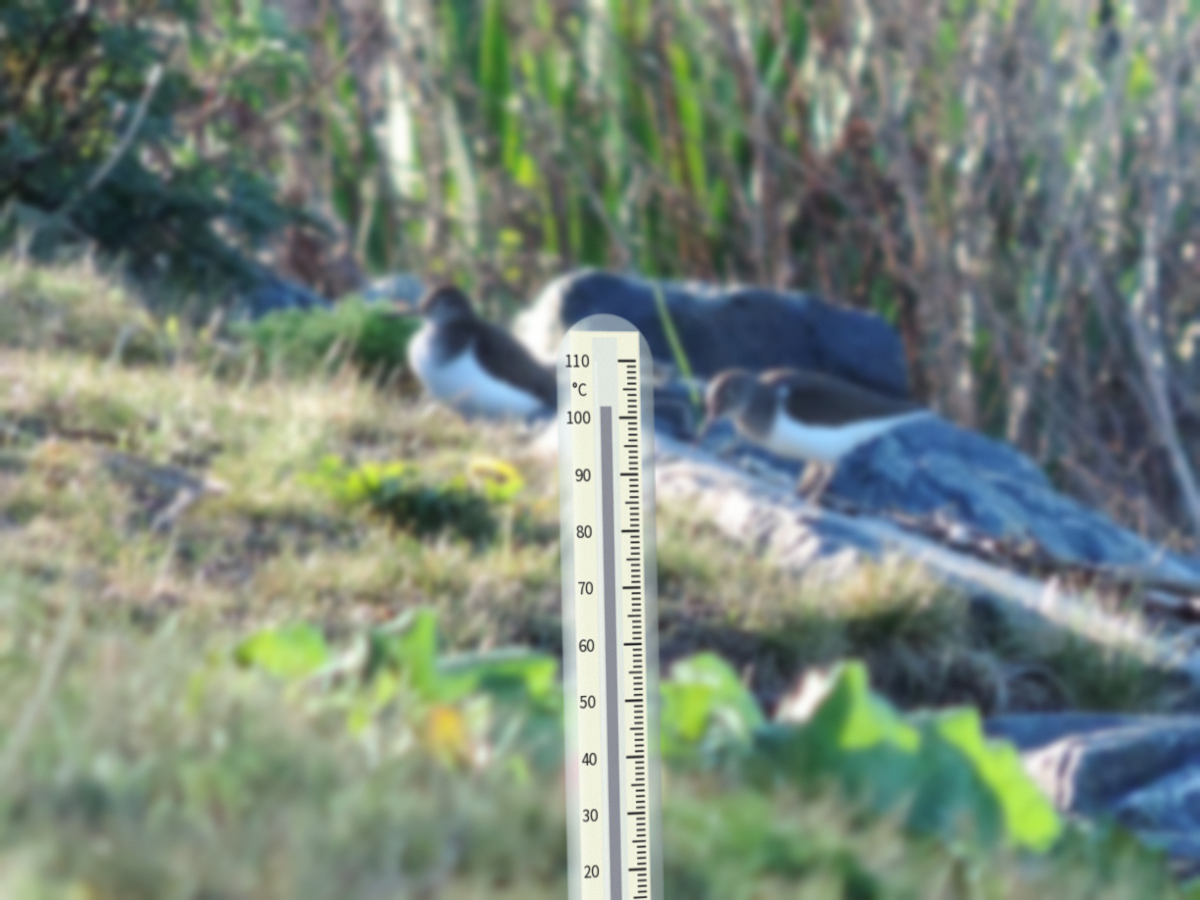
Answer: 102 °C
